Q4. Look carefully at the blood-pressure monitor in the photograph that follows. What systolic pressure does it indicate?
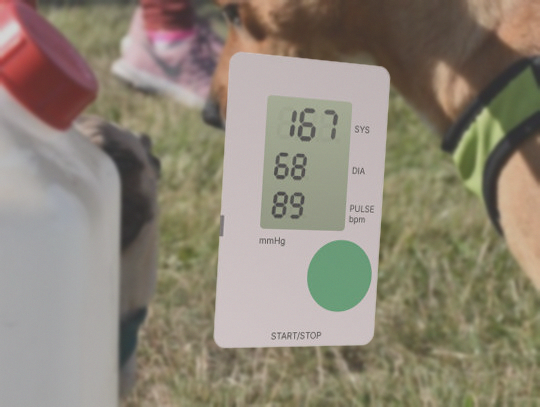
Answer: 167 mmHg
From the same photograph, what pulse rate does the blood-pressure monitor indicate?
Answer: 89 bpm
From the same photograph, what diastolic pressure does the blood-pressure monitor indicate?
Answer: 68 mmHg
